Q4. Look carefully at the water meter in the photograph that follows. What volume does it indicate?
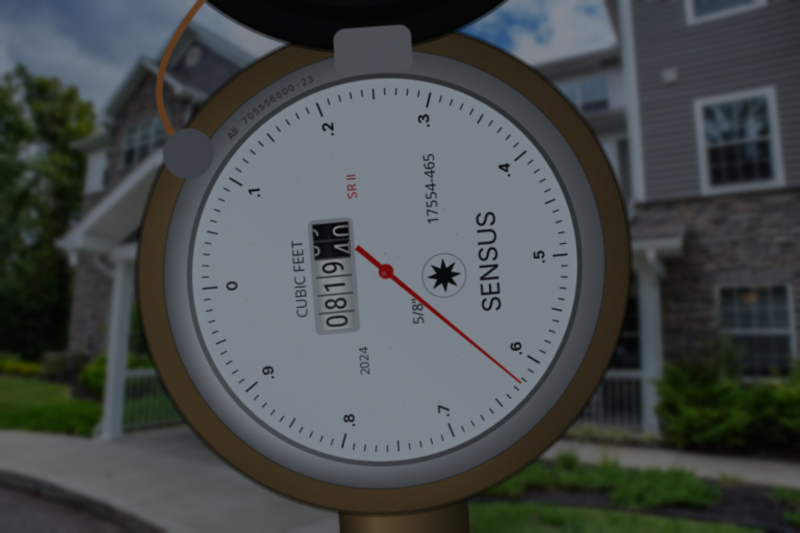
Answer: 81939.62 ft³
